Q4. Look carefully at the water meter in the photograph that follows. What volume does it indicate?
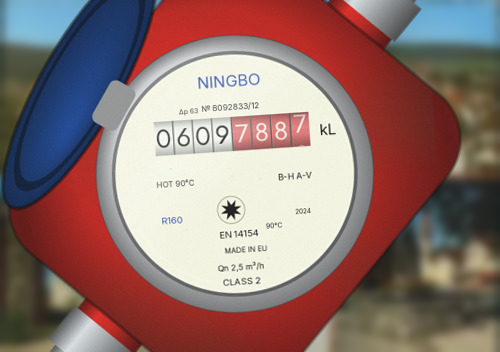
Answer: 609.7887 kL
